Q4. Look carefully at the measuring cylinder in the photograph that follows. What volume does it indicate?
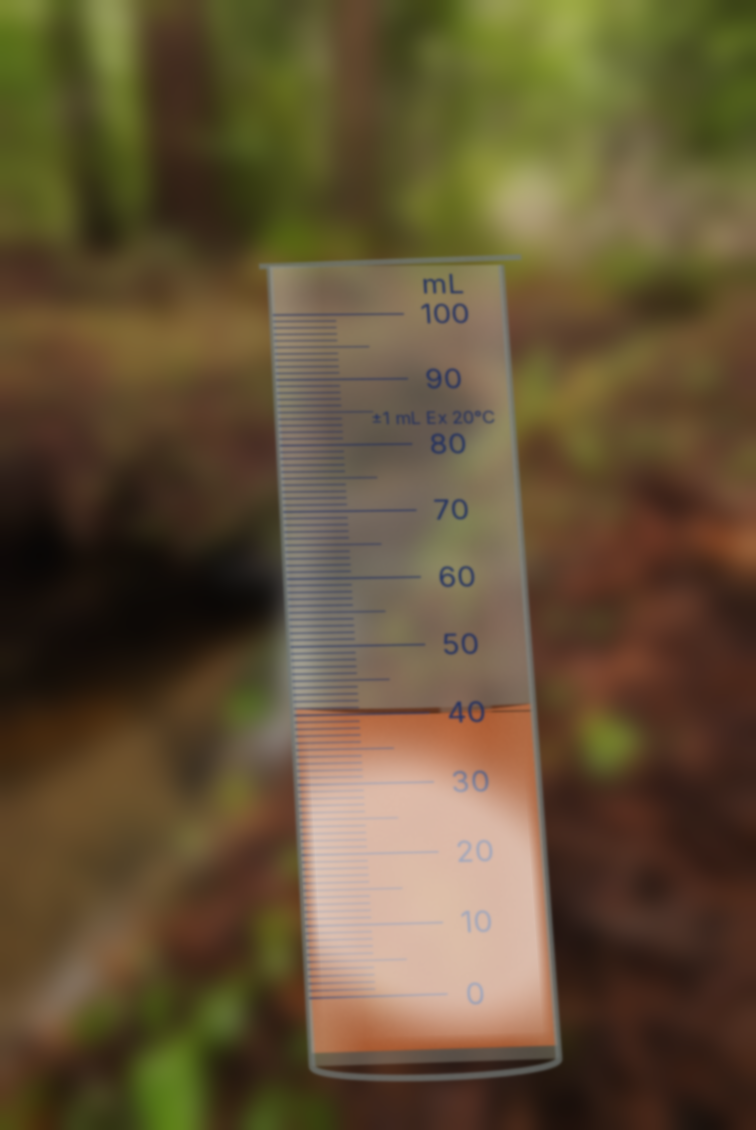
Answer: 40 mL
